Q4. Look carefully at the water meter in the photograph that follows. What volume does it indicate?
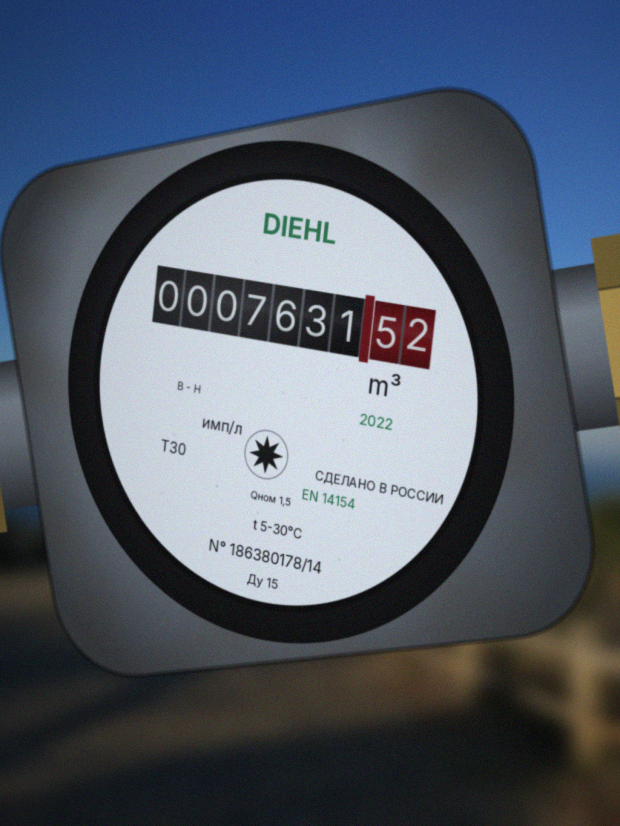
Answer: 7631.52 m³
